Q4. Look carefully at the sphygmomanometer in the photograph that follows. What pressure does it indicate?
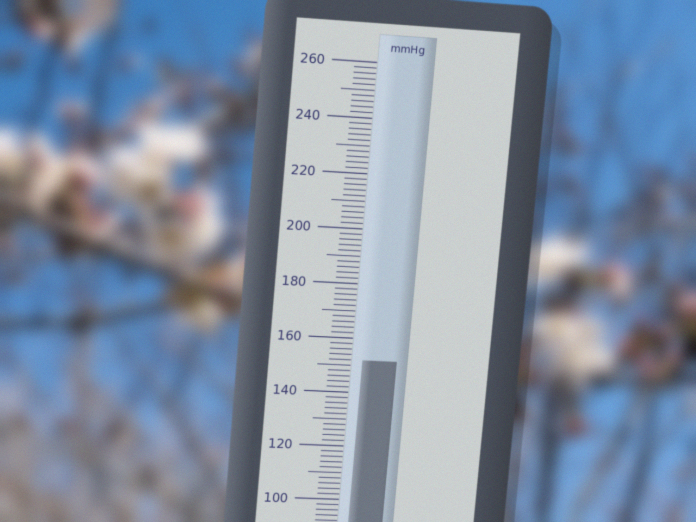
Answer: 152 mmHg
